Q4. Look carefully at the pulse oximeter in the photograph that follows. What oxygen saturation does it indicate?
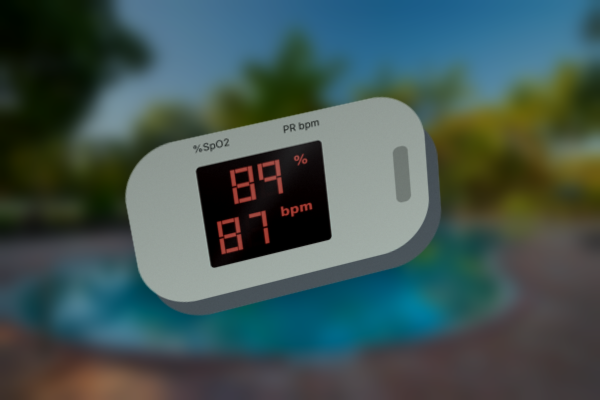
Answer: 89 %
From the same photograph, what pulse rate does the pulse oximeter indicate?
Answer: 87 bpm
